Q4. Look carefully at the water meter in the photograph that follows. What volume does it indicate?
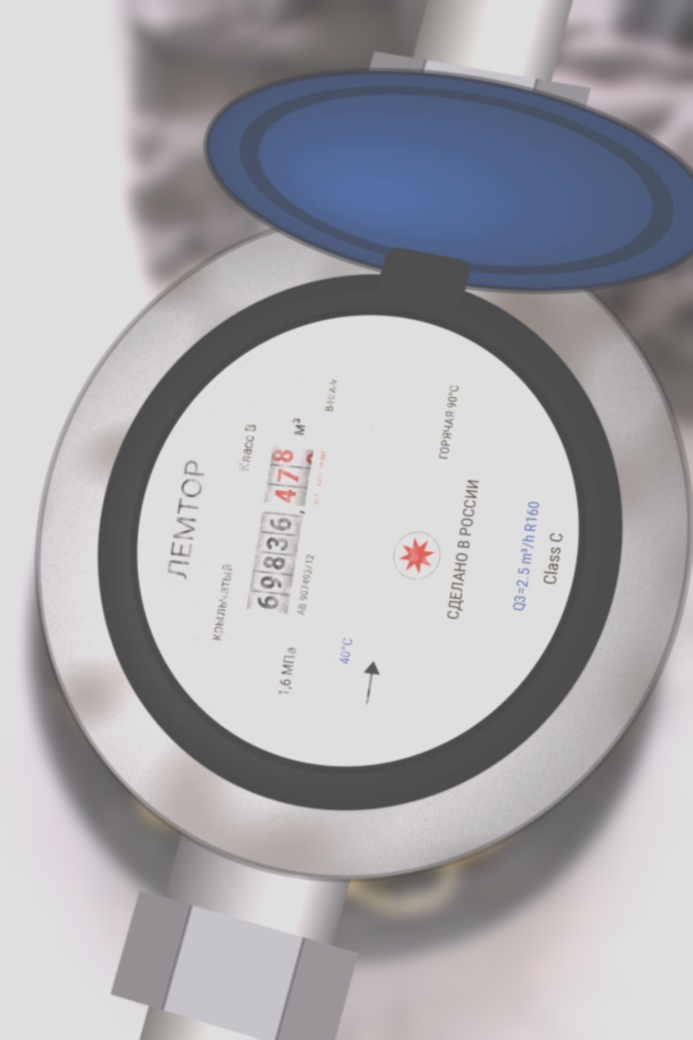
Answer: 69836.478 m³
